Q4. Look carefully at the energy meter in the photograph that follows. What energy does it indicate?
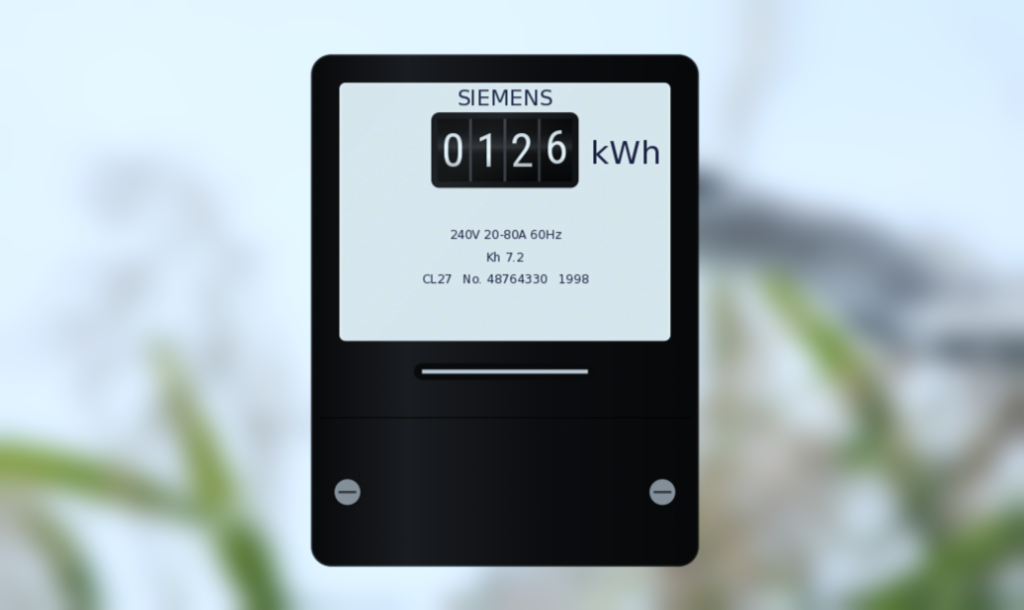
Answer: 126 kWh
